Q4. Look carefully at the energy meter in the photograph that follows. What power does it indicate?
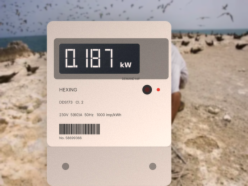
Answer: 0.187 kW
